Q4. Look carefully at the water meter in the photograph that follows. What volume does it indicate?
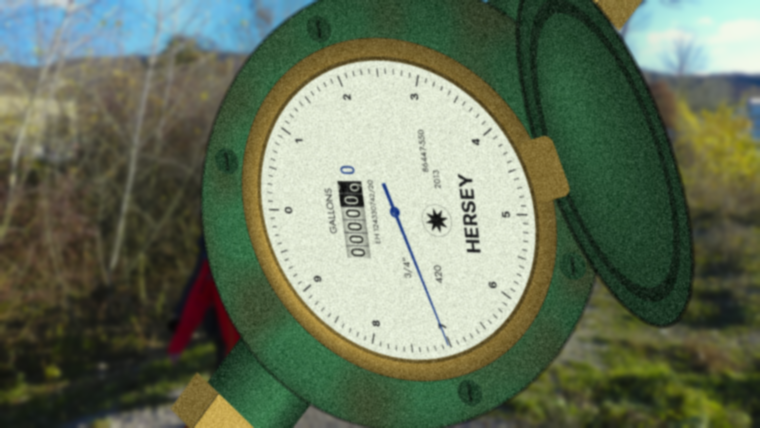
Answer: 87.0 gal
